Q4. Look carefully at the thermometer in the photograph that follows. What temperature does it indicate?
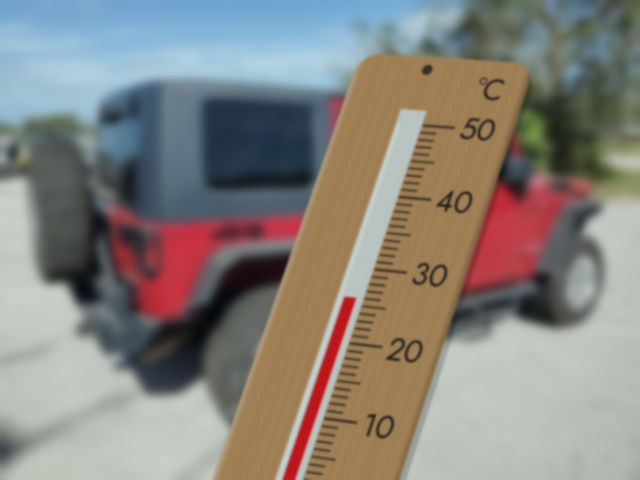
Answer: 26 °C
